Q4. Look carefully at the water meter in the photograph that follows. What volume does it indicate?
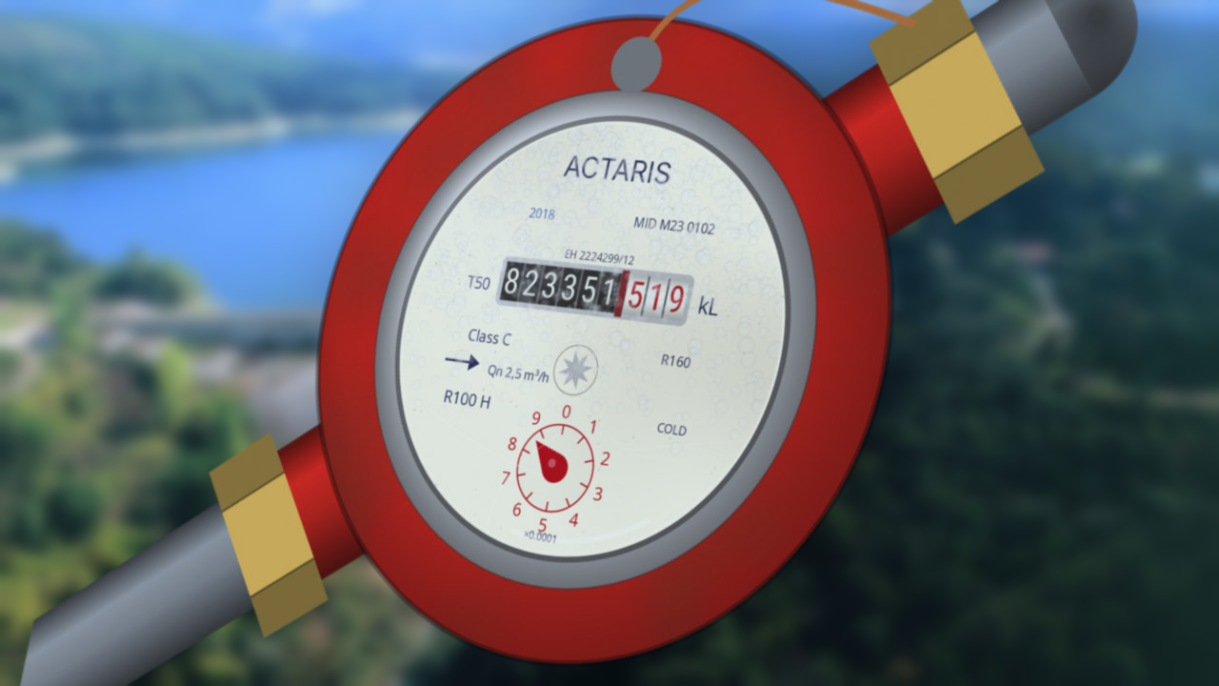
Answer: 823351.5198 kL
